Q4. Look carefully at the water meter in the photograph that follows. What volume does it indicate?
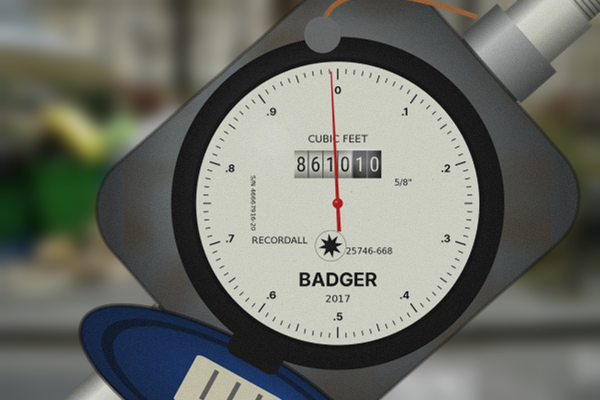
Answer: 861009.99 ft³
